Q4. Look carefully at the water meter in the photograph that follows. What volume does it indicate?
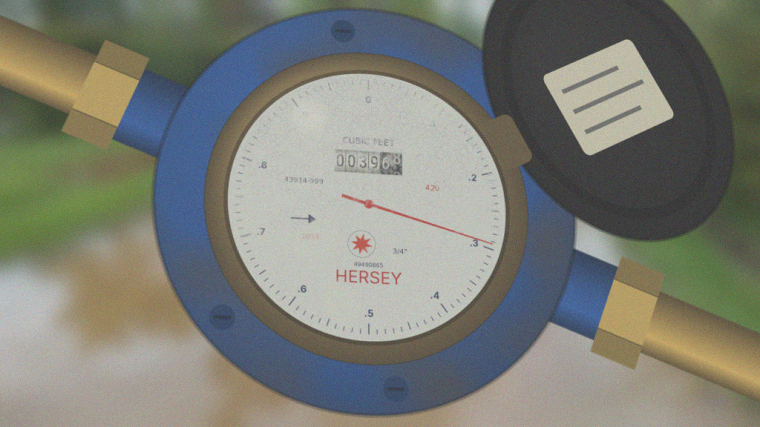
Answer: 3968.29 ft³
